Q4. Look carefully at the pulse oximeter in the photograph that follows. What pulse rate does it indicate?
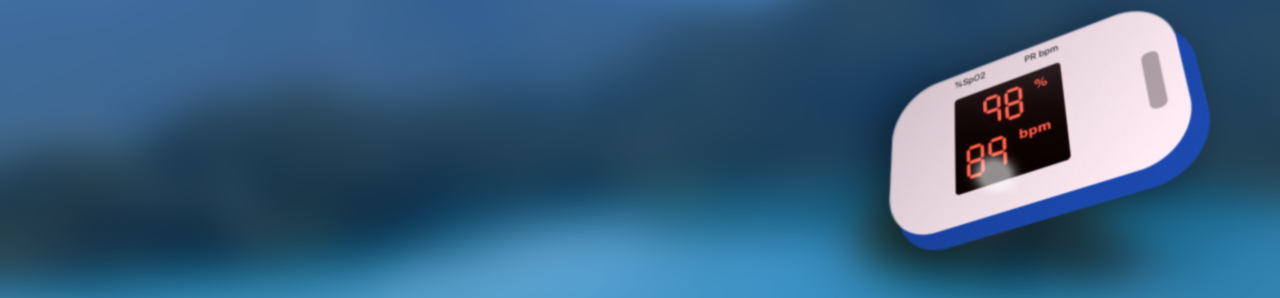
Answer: 89 bpm
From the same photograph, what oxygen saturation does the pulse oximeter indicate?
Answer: 98 %
